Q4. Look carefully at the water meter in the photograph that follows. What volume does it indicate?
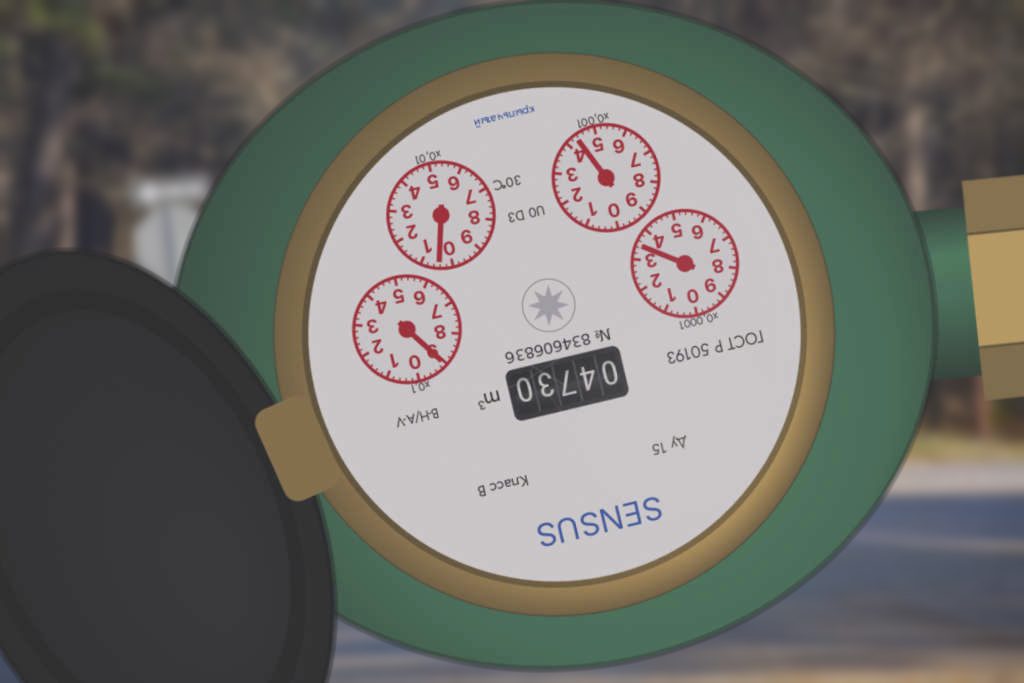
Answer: 4729.9043 m³
